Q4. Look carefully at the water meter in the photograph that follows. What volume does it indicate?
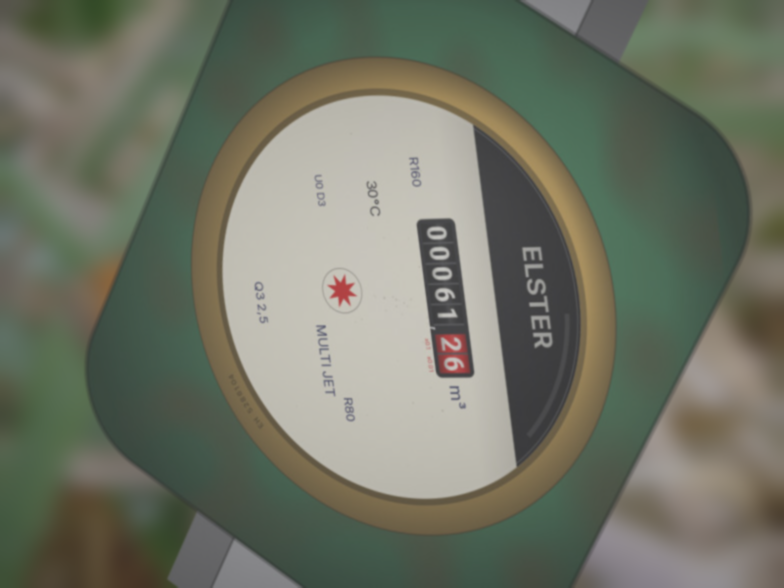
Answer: 61.26 m³
